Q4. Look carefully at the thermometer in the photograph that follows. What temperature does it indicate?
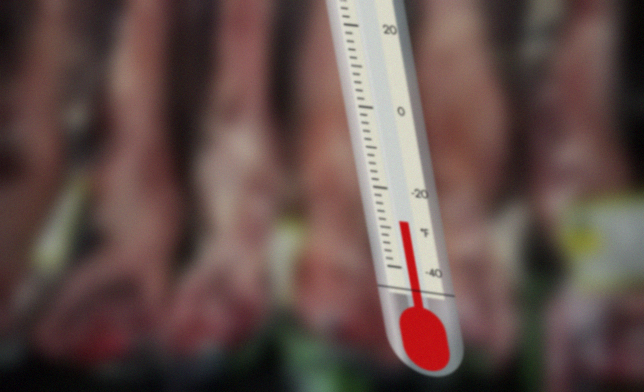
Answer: -28 °F
